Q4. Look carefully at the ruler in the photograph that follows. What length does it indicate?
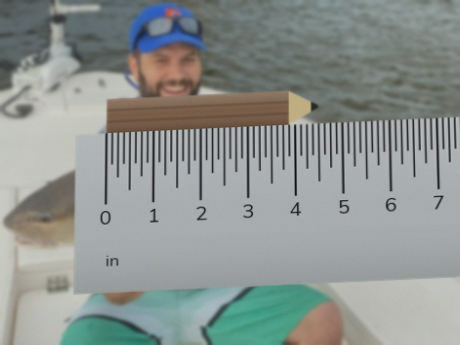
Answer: 4.5 in
